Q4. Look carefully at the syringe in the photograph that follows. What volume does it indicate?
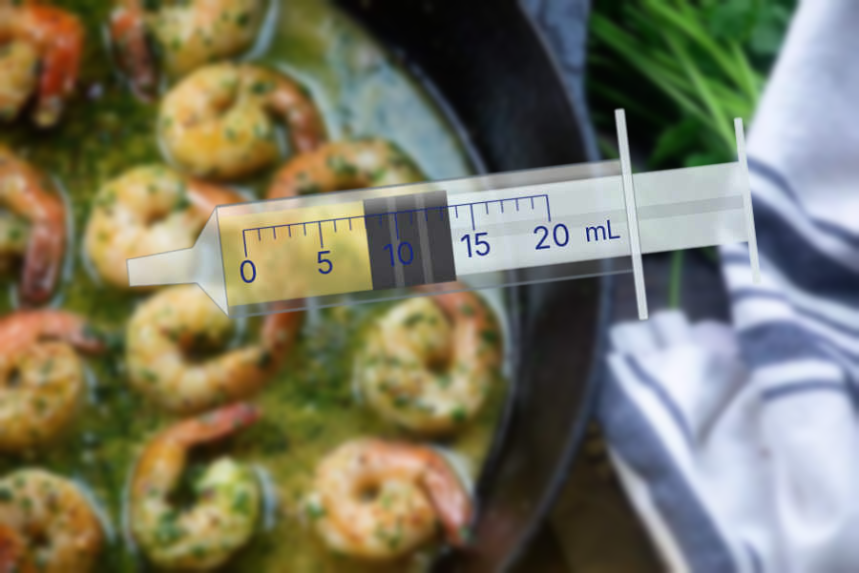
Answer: 8 mL
